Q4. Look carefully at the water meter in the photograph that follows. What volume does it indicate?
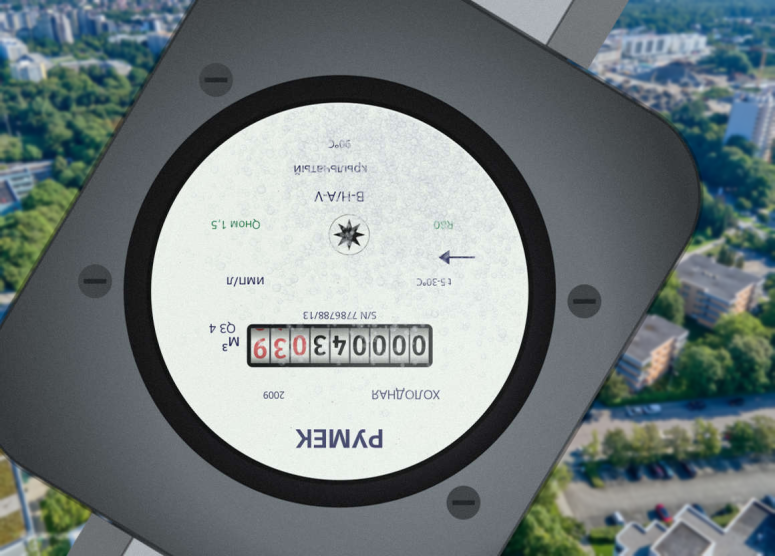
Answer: 43.039 m³
